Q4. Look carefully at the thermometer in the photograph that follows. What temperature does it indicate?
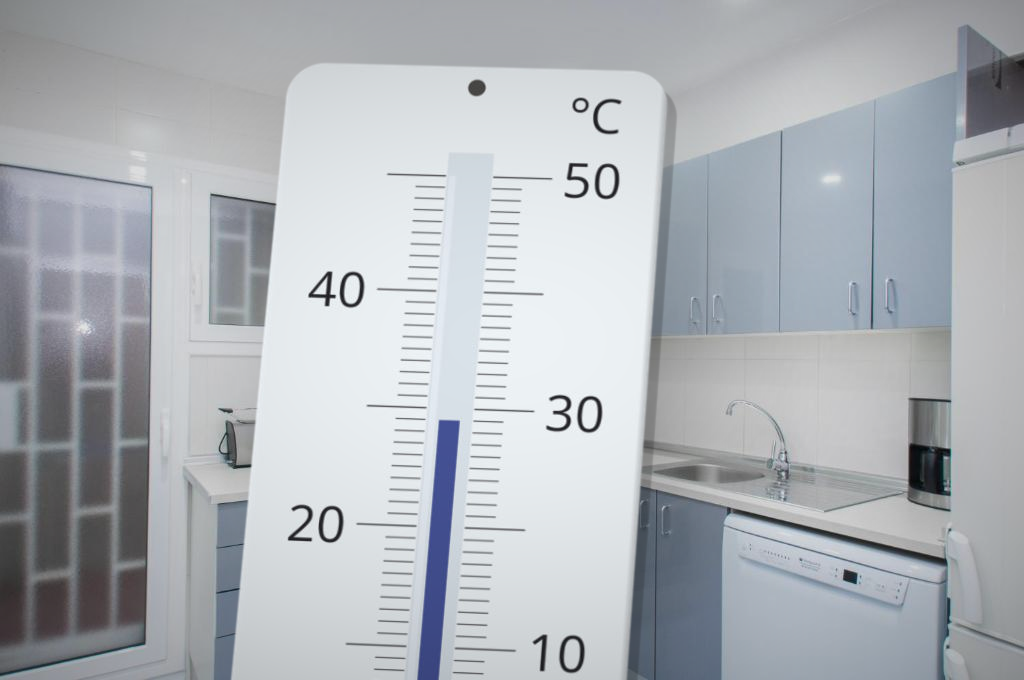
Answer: 29 °C
